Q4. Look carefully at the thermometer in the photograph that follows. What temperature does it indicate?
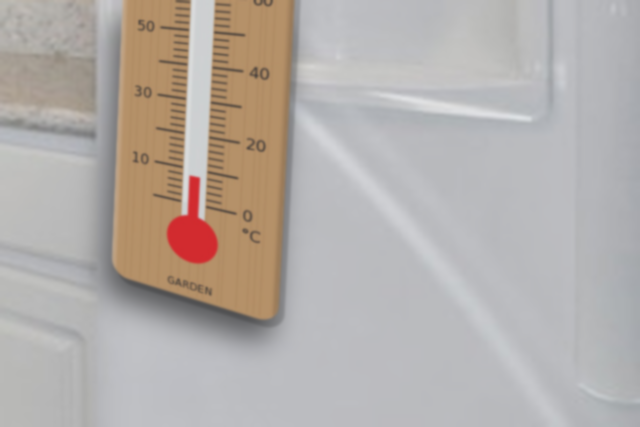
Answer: 8 °C
